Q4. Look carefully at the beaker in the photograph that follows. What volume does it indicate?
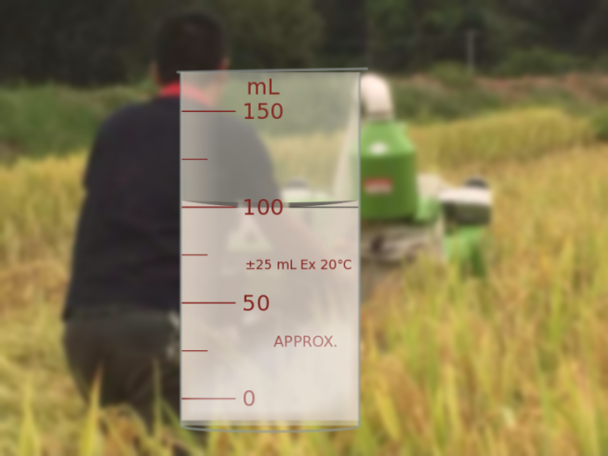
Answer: 100 mL
